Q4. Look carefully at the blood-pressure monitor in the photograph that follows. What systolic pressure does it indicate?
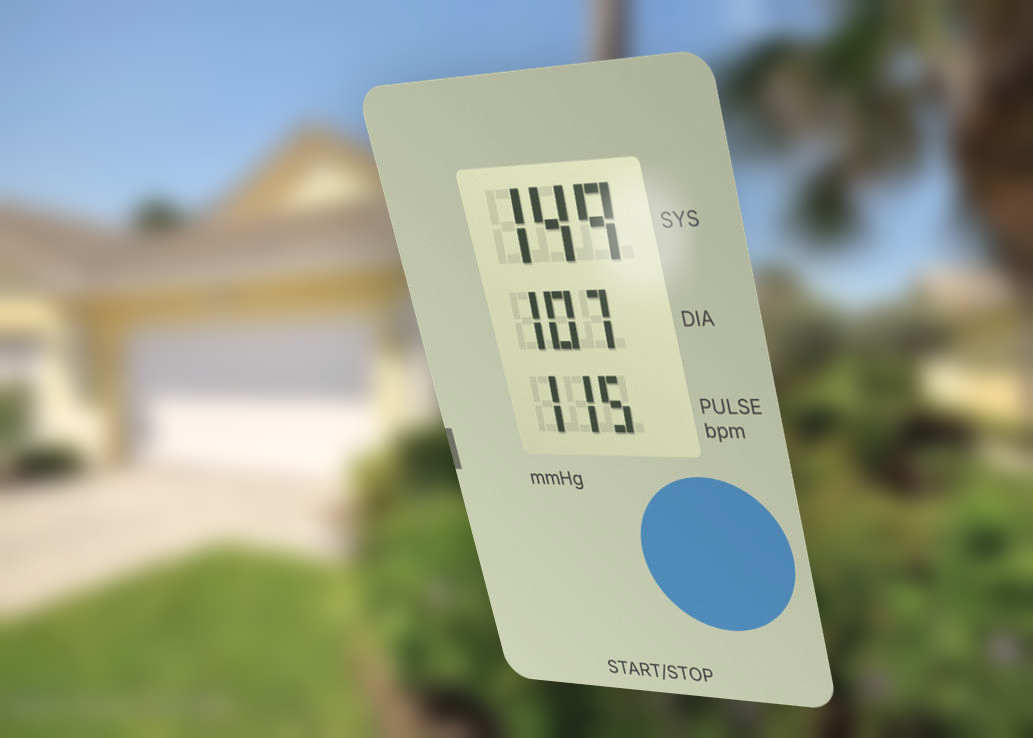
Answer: 149 mmHg
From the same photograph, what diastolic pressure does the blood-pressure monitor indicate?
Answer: 107 mmHg
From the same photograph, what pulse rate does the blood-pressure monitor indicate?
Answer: 115 bpm
